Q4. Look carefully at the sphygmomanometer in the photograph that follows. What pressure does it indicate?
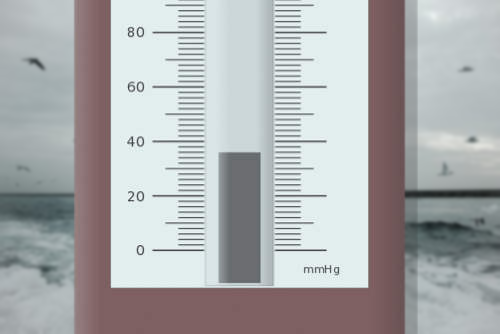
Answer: 36 mmHg
